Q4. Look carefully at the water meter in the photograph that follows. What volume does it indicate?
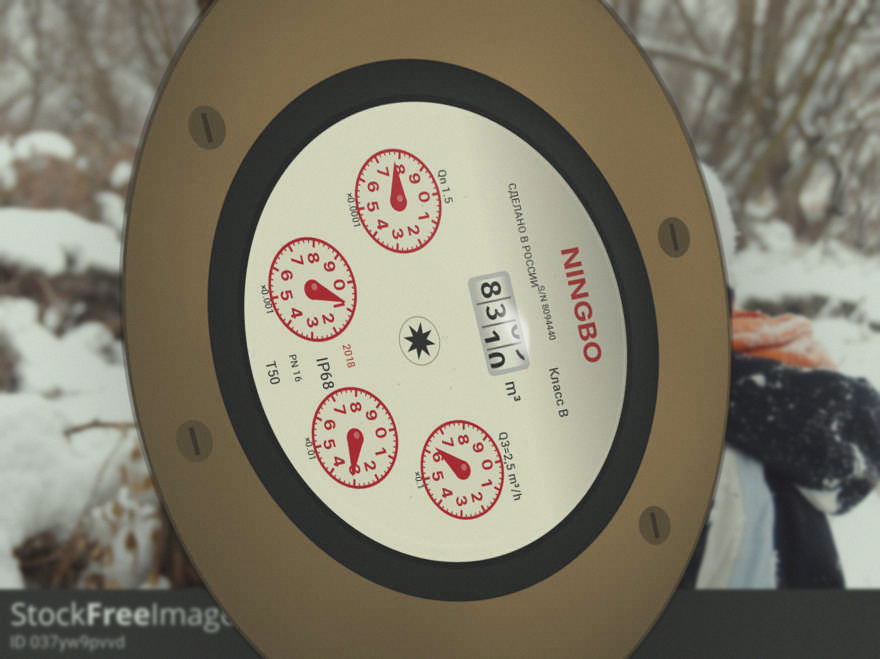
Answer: 8309.6307 m³
